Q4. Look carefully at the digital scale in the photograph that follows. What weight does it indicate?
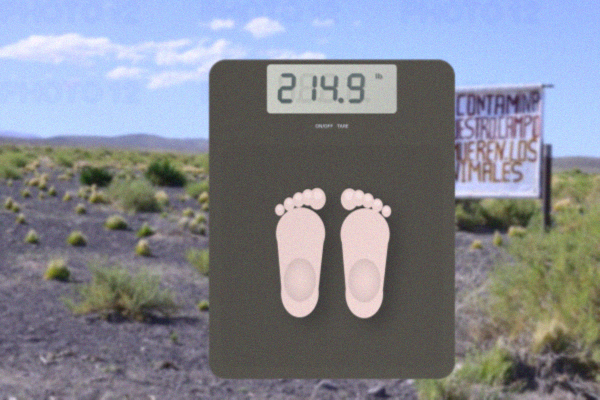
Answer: 214.9 lb
